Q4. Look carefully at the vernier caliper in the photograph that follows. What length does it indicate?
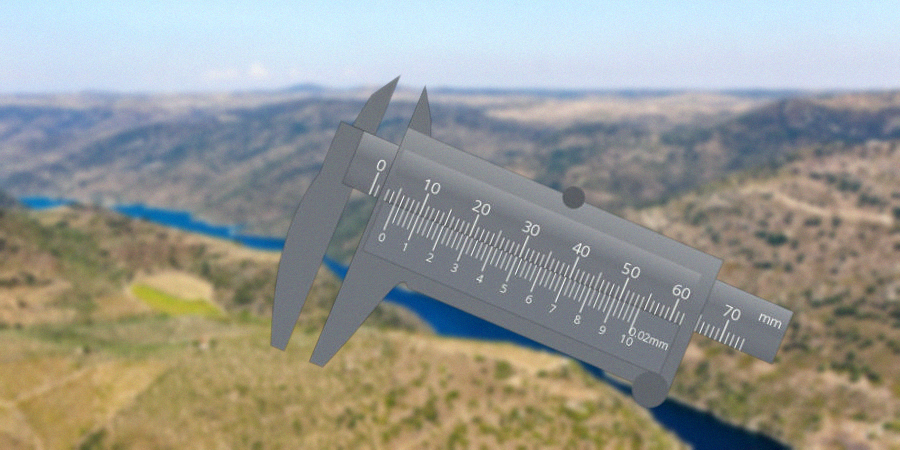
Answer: 5.0 mm
